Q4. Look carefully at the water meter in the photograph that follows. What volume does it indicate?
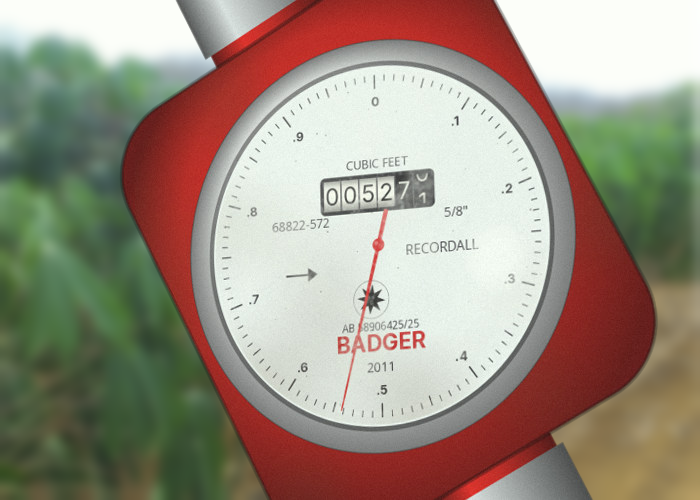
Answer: 5270.54 ft³
